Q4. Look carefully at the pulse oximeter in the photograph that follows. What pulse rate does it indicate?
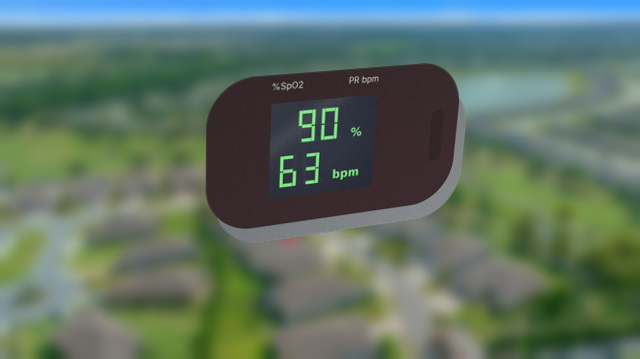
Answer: 63 bpm
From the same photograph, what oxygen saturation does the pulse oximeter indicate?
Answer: 90 %
